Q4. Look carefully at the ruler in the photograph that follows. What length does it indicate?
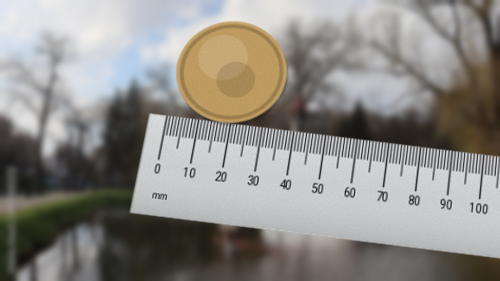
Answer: 35 mm
